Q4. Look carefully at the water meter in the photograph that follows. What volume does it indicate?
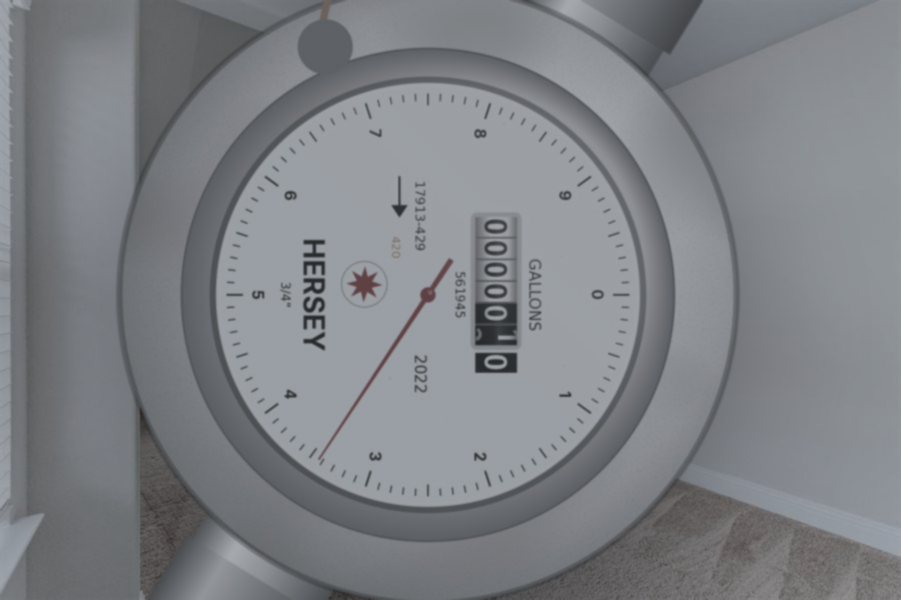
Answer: 13.4 gal
